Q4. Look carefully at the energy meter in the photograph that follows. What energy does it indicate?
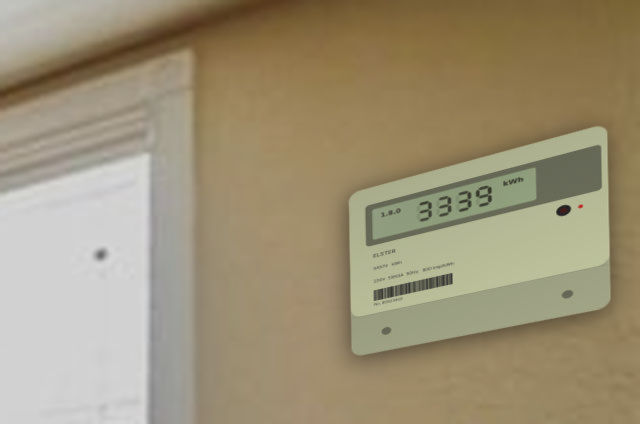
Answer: 3339 kWh
